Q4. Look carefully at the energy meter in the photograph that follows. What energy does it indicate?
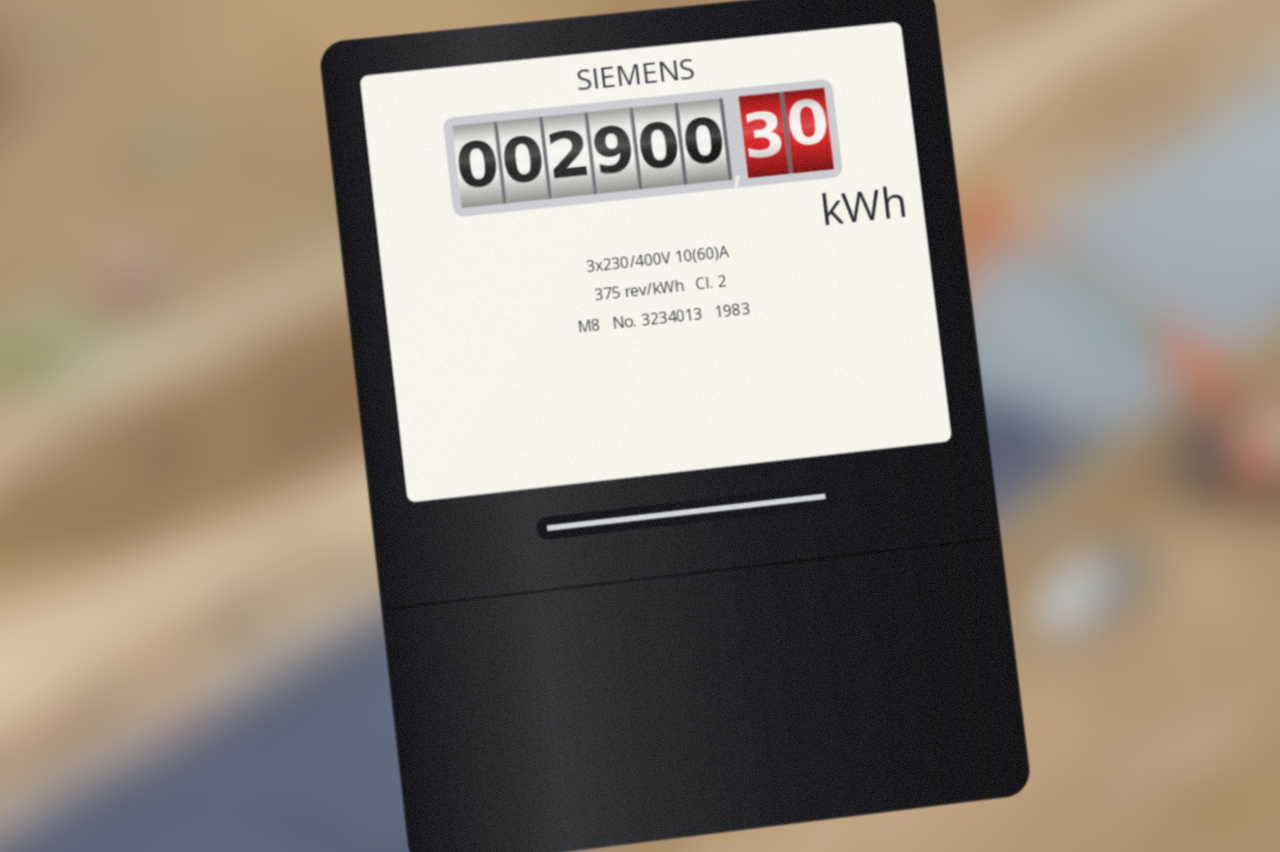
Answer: 2900.30 kWh
